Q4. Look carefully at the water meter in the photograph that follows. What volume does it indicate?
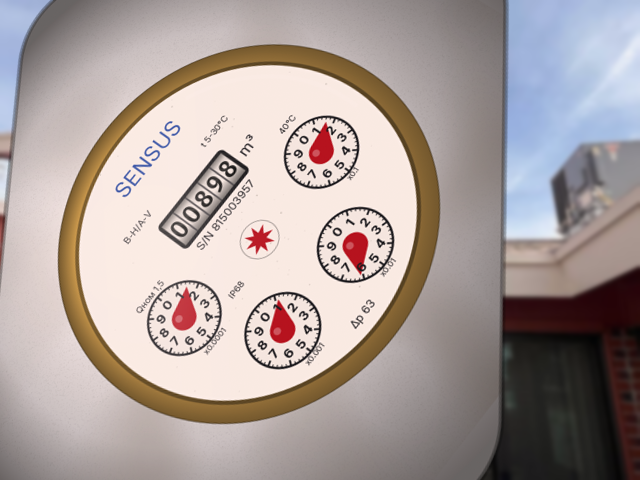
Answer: 898.1611 m³
